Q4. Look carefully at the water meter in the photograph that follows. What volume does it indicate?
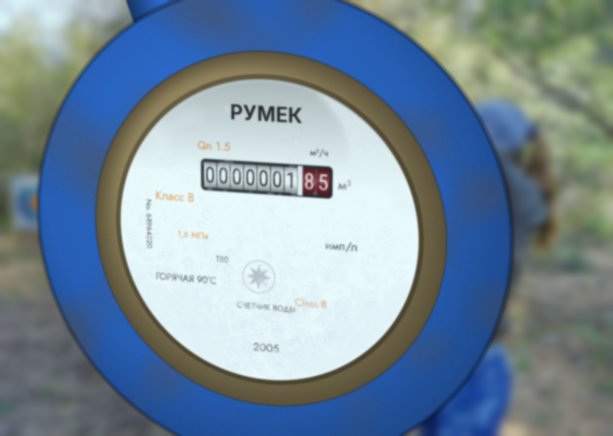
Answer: 1.85 m³
